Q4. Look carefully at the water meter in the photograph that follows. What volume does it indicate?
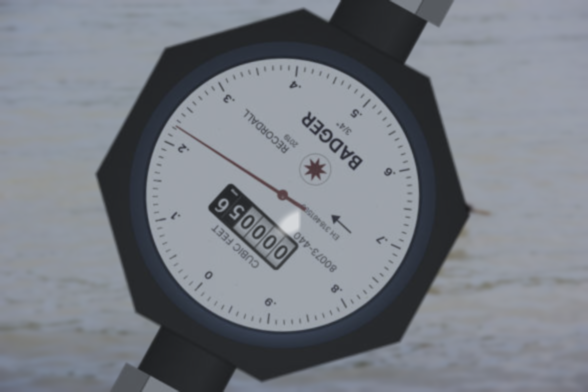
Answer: 56.22 ft³
